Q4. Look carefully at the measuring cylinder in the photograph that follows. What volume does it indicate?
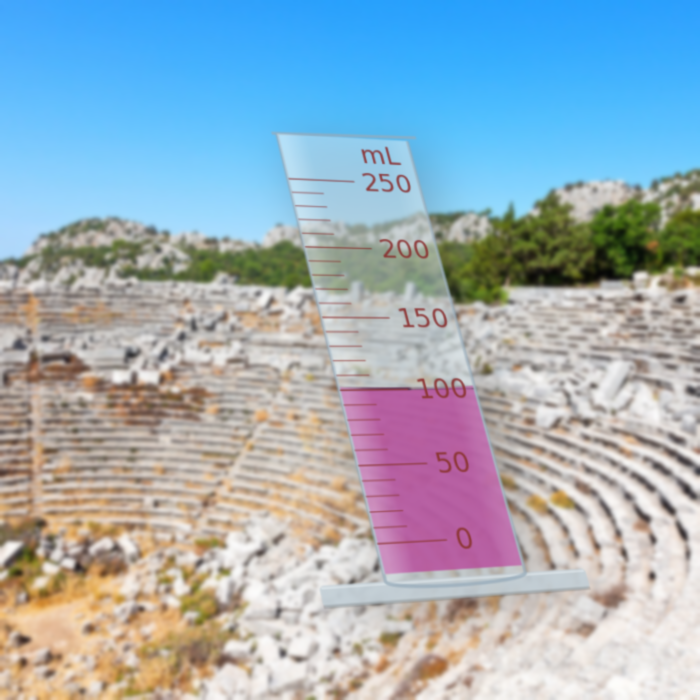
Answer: 100 mL
